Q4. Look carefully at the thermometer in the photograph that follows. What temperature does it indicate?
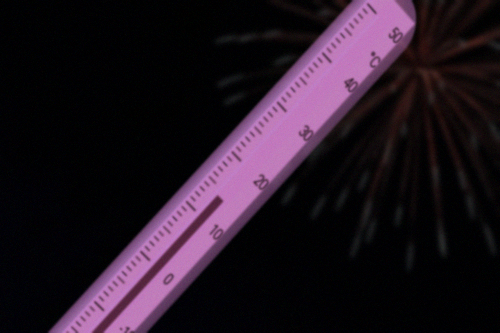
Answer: 14 °C
